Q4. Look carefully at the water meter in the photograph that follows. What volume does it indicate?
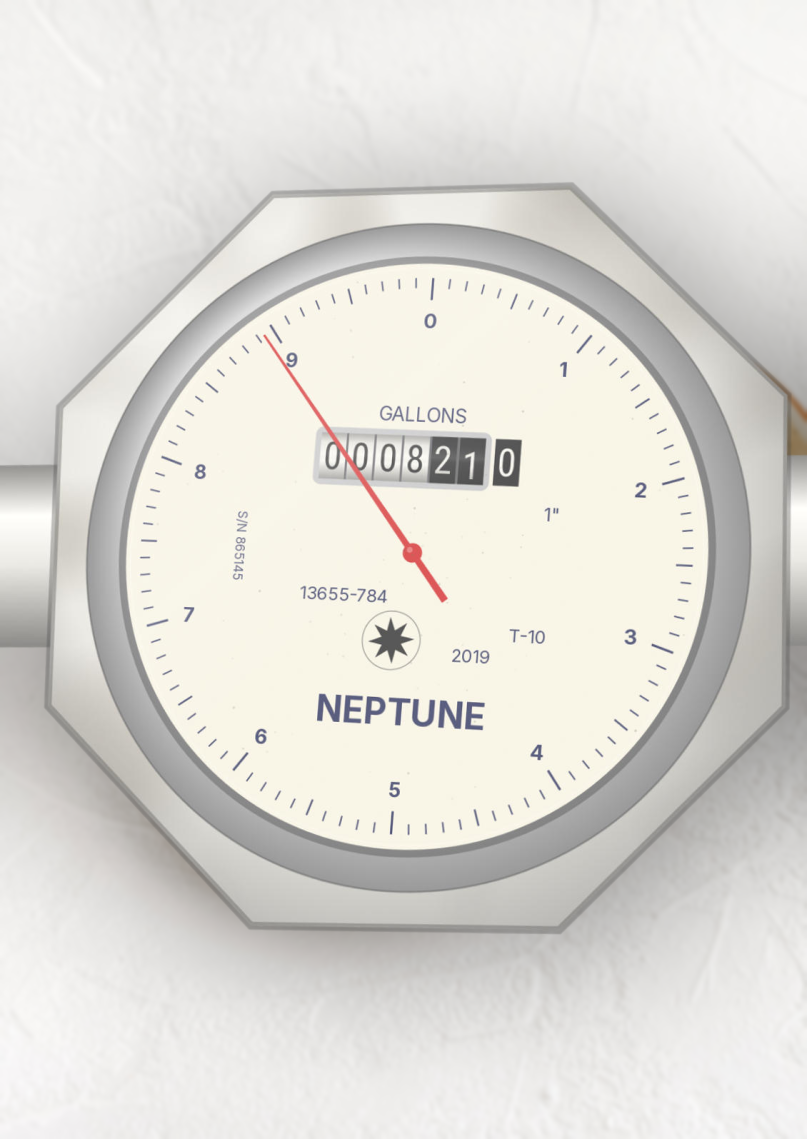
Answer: 8208.9 gal
